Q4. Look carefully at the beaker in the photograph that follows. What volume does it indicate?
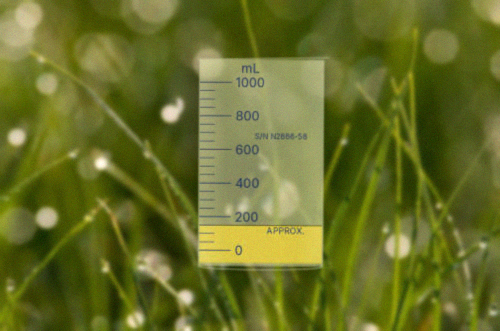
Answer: 150 mL
